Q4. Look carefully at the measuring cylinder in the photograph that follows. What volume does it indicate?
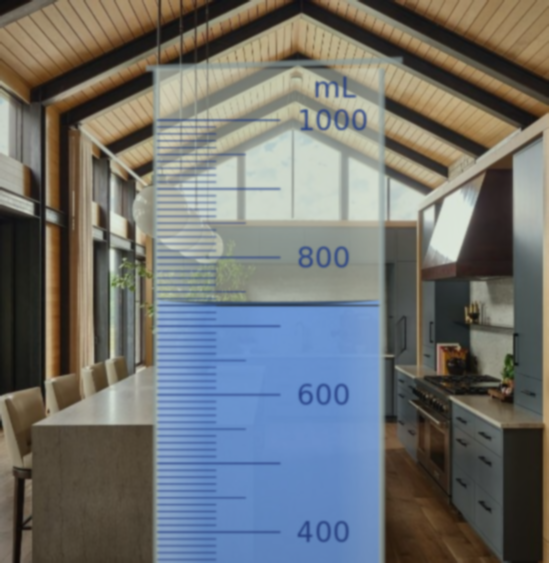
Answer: 730 mL
